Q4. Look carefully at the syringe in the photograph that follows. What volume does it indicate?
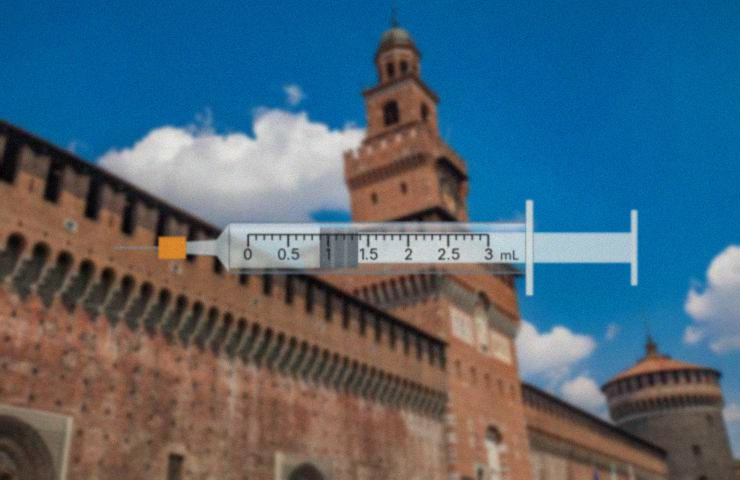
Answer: 0.9 mL
